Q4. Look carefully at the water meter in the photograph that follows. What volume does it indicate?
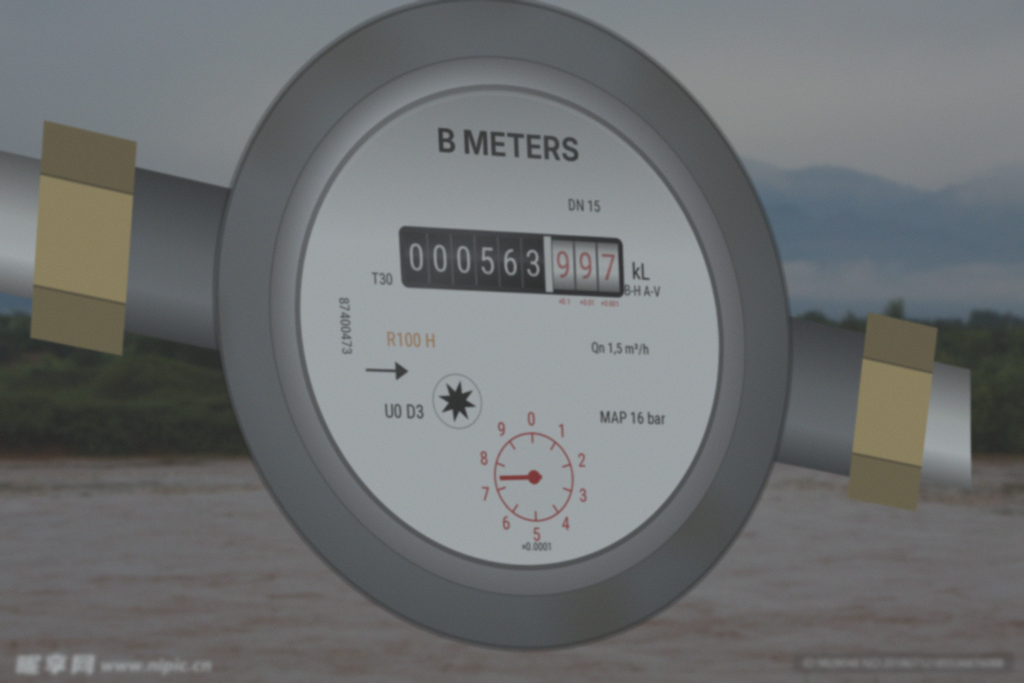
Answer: 563.9977 kL
